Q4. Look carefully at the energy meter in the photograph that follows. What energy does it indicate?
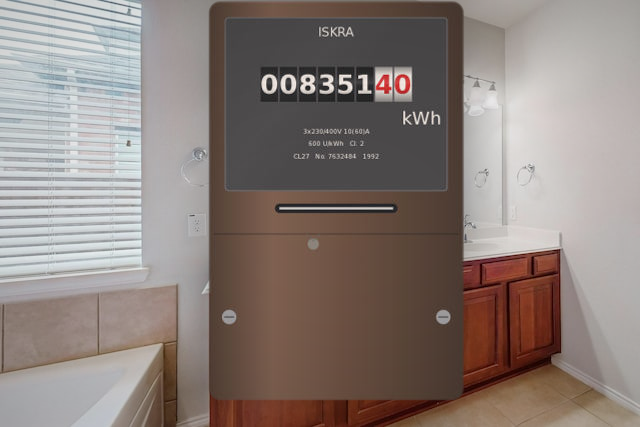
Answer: 8351.40 kWh
